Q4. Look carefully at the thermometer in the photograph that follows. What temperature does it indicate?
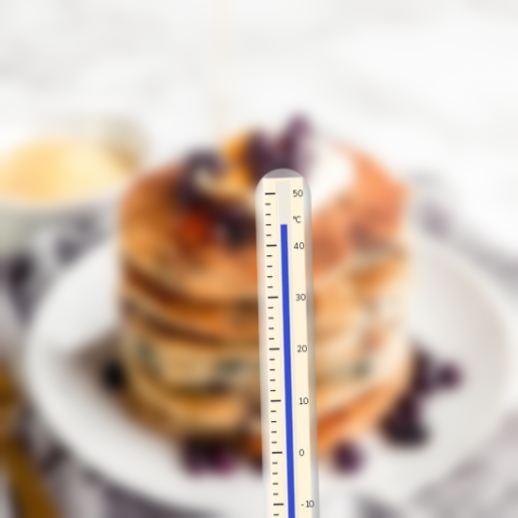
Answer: 44 °C
